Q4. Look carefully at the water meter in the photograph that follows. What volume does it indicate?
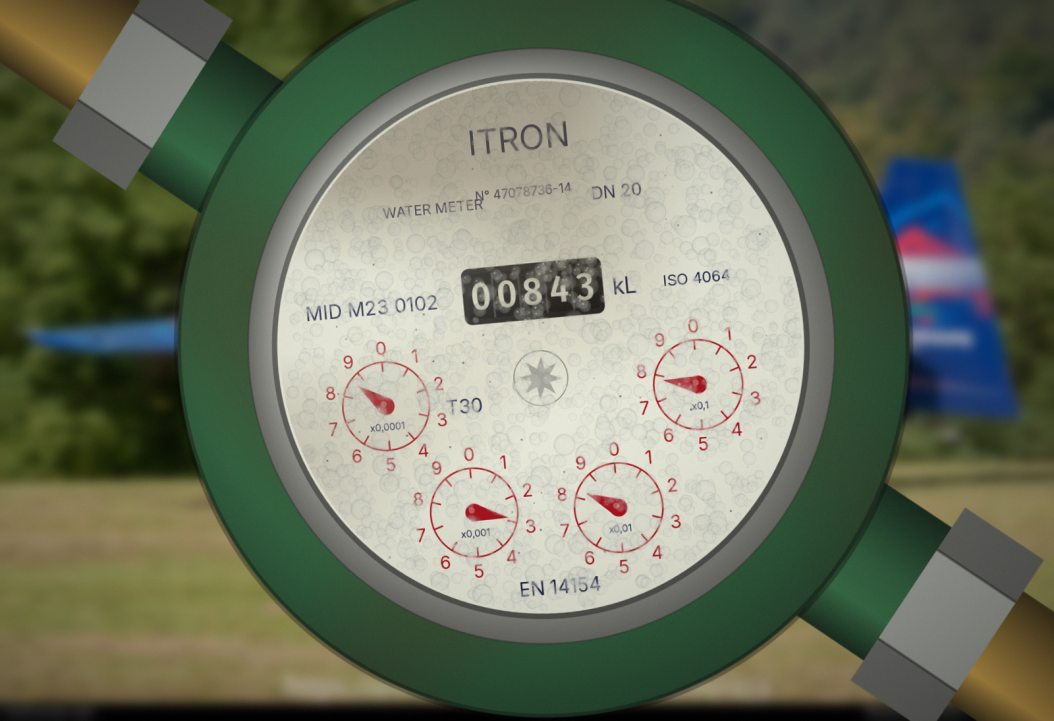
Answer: 843.7828 kL
